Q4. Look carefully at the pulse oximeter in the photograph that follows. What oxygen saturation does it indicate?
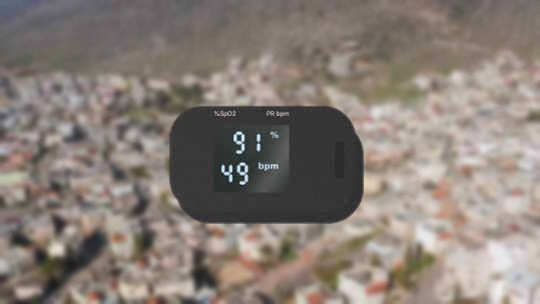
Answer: 91 %
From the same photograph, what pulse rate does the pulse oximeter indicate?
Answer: 49 bpm
